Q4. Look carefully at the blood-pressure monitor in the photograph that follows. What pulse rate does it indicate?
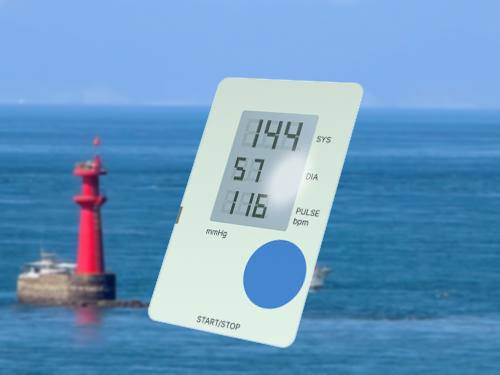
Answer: 116 bpm
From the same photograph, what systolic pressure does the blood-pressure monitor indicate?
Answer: 144 mmHg
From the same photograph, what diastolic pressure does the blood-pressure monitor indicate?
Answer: 57 mmHg
